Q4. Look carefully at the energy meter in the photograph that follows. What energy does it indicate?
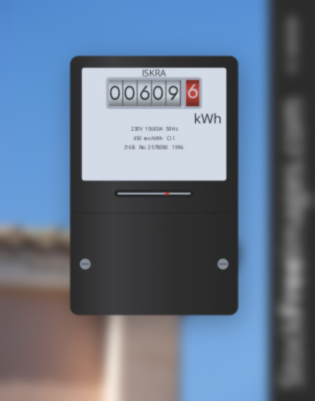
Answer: 609.6 kWh
